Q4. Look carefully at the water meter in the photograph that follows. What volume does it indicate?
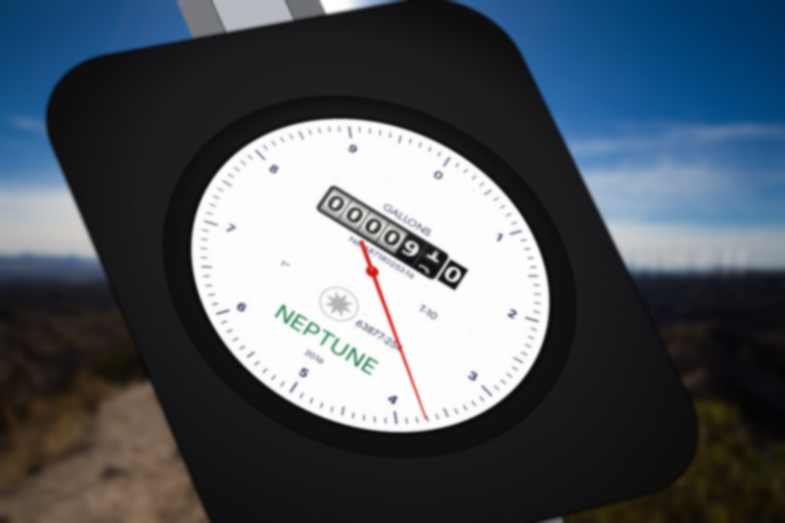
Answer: 913.7 gal
